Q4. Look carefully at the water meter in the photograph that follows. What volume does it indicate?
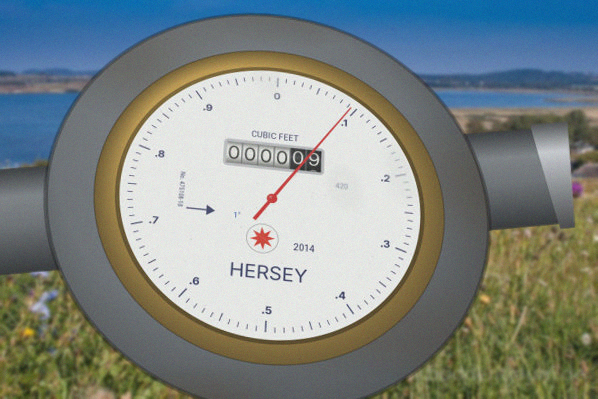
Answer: 9.09 ft³
